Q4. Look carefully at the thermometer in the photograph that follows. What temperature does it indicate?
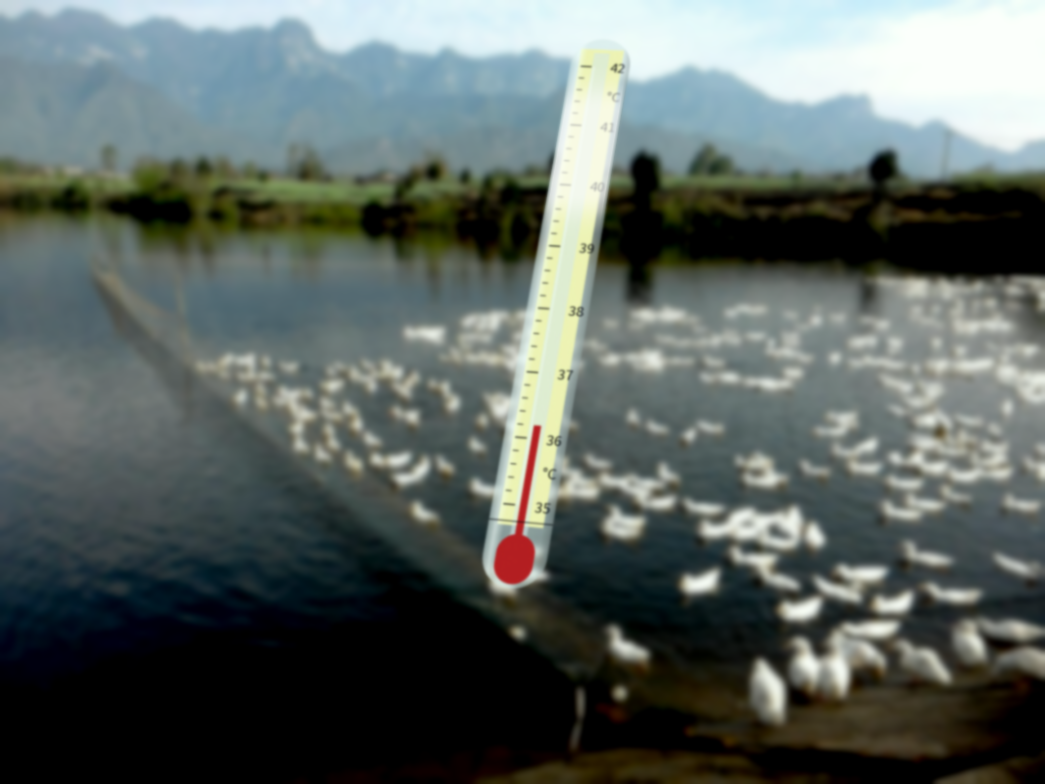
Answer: 36.2 °C
